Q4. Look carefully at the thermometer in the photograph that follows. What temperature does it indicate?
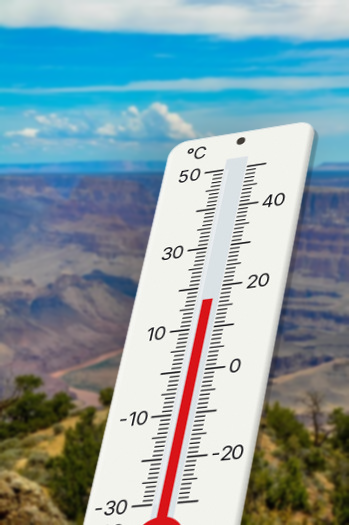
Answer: 17 °C
